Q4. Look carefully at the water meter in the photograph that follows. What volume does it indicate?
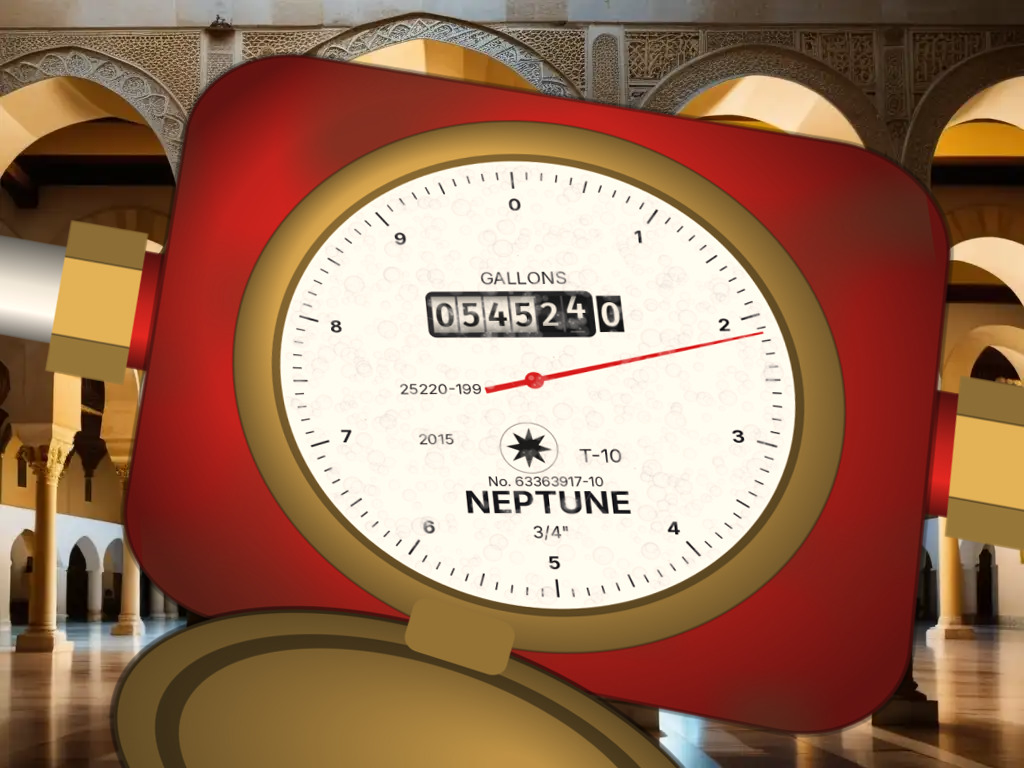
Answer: 545242.1 gal
